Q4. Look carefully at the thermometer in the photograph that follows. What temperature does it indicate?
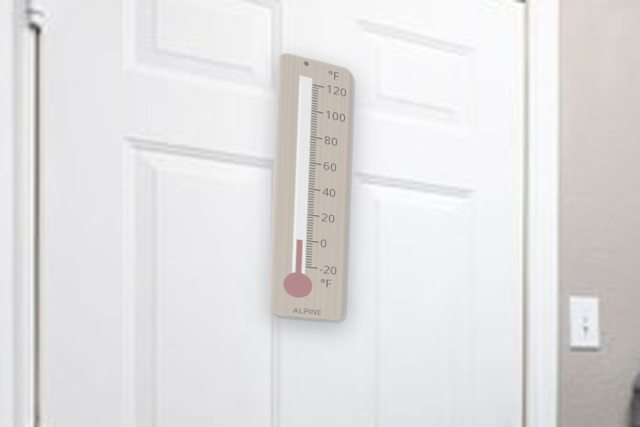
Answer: 0 °F
